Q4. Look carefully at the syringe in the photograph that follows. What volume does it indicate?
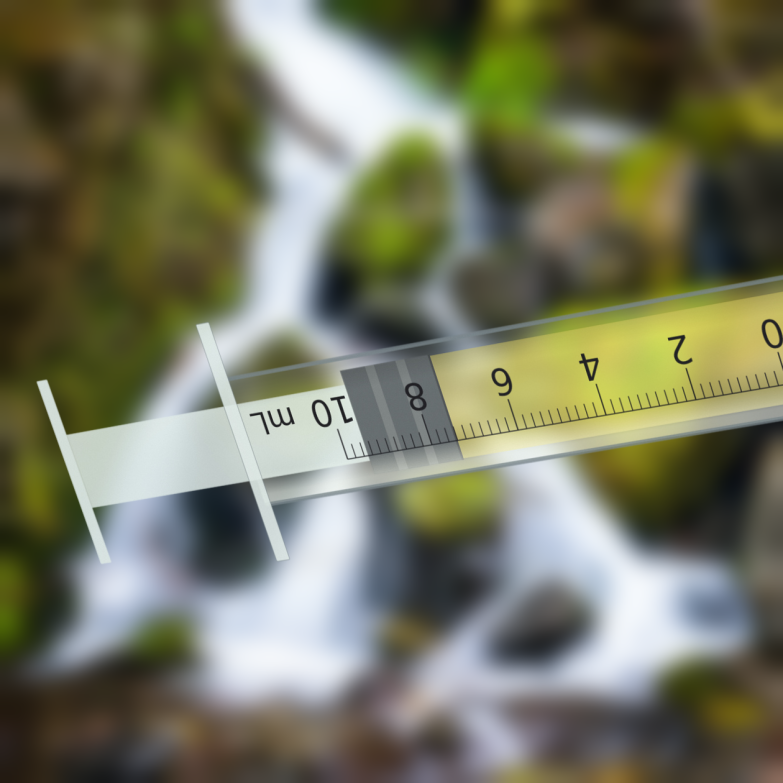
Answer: 7.4 mL
